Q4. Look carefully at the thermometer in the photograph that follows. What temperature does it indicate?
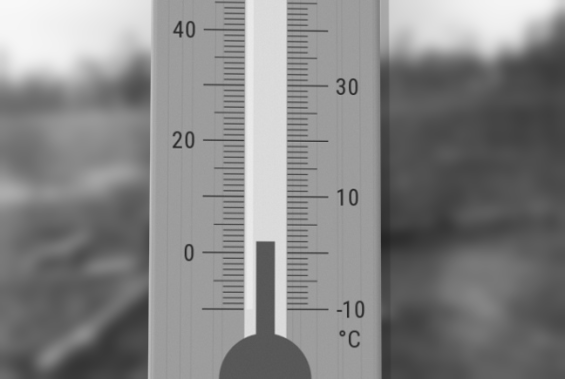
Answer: 2 °C
